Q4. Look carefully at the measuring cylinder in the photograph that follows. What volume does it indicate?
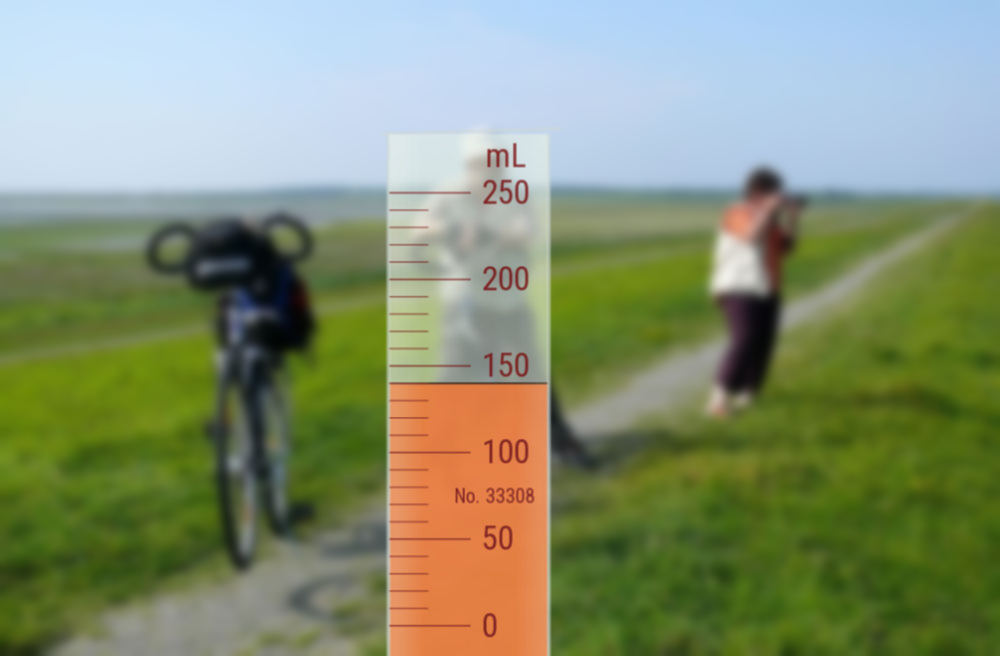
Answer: 140 mL
